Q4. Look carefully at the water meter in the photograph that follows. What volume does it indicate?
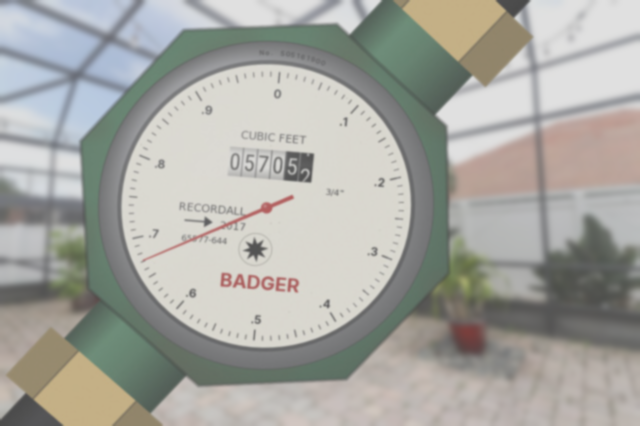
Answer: 57051.67 ft³
